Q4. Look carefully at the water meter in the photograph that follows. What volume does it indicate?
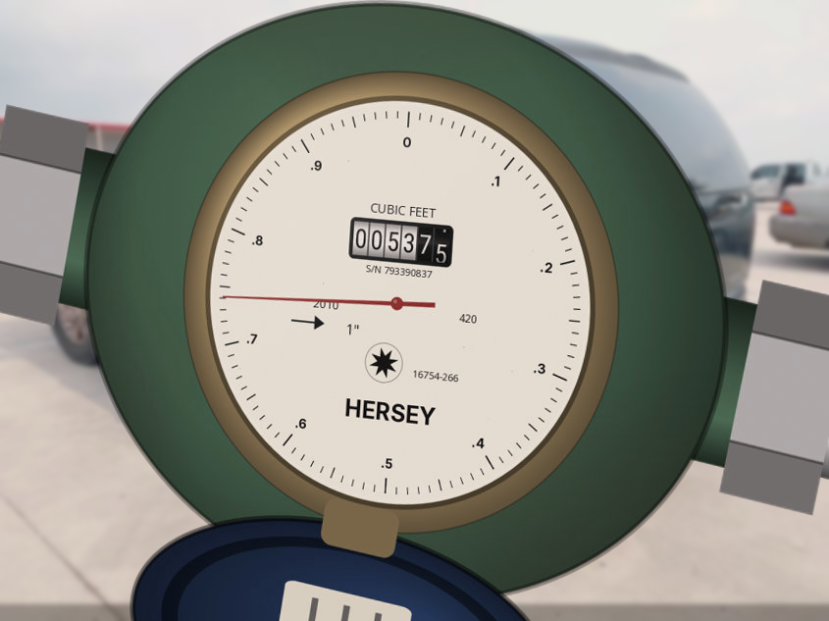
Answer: 5374.74 ft³
